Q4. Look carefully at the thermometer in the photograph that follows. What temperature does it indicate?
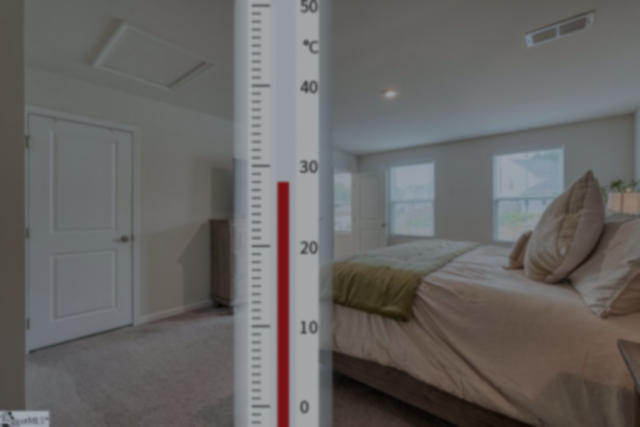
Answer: 28 °C
